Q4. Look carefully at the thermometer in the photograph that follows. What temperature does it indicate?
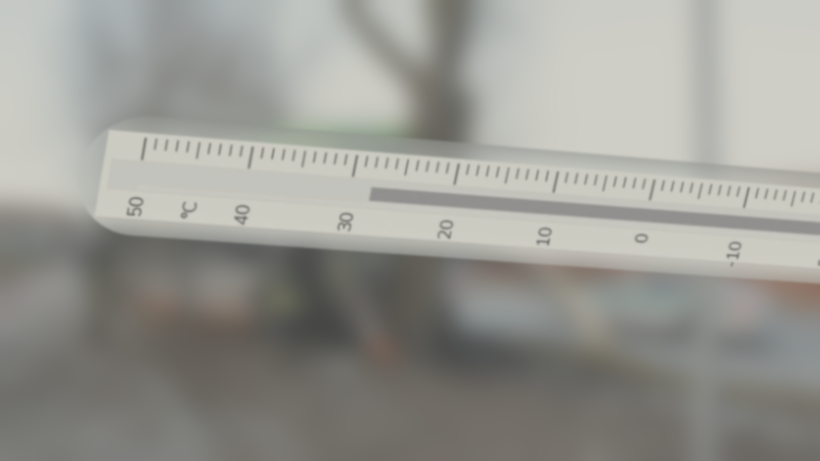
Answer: 28 °C
